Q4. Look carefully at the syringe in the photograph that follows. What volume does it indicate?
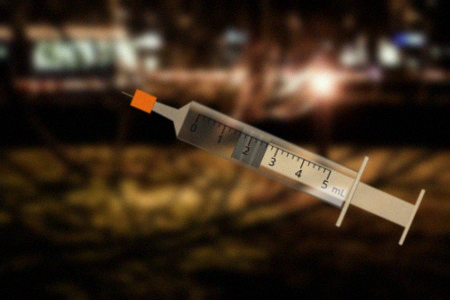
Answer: 1.6 mL
